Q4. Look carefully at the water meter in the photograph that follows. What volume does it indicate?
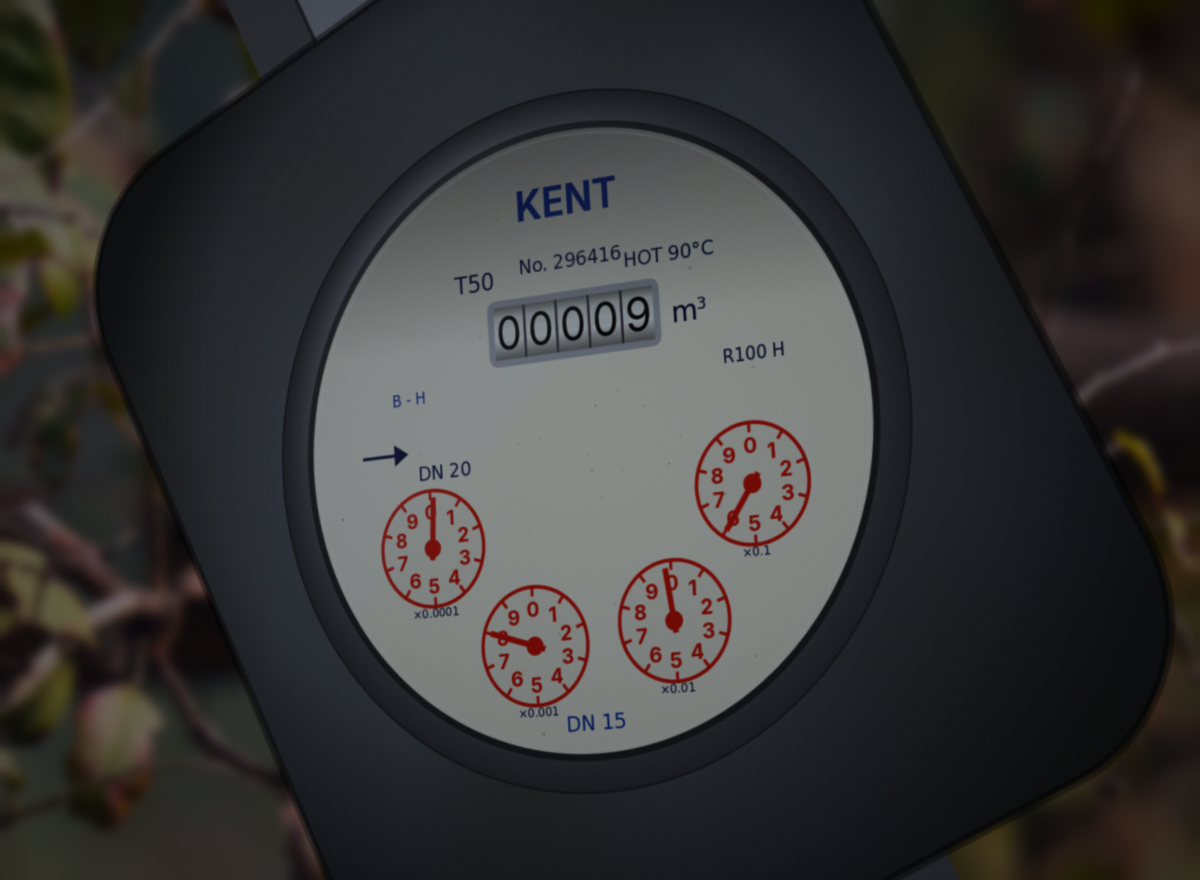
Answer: 9.5980 m³
